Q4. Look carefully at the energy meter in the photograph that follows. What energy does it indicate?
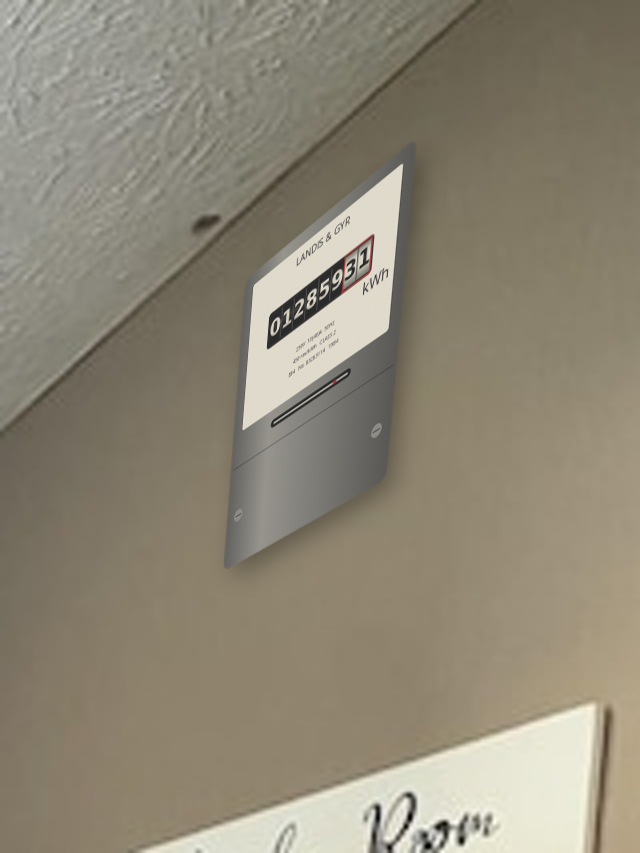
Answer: 12859.31 kWh
